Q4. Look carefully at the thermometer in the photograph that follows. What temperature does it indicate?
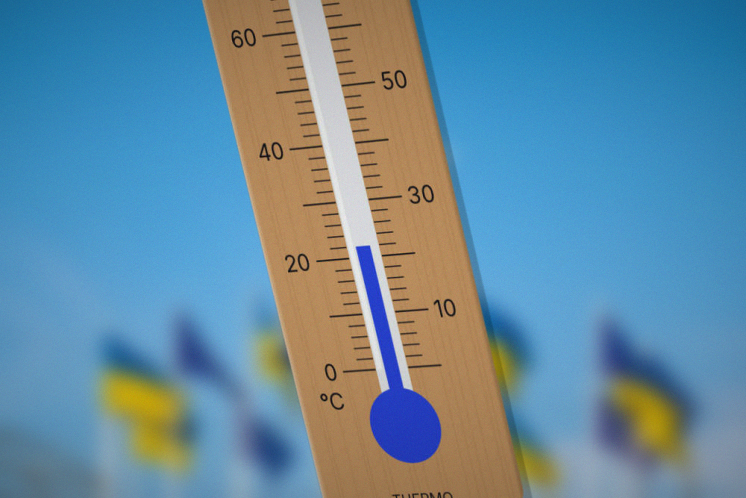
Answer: 22 °C
